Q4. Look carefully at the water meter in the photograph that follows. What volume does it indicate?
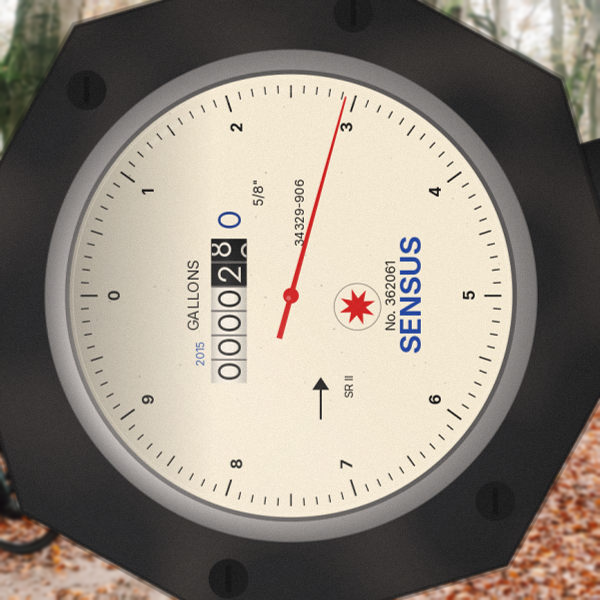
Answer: 282.9 gal
